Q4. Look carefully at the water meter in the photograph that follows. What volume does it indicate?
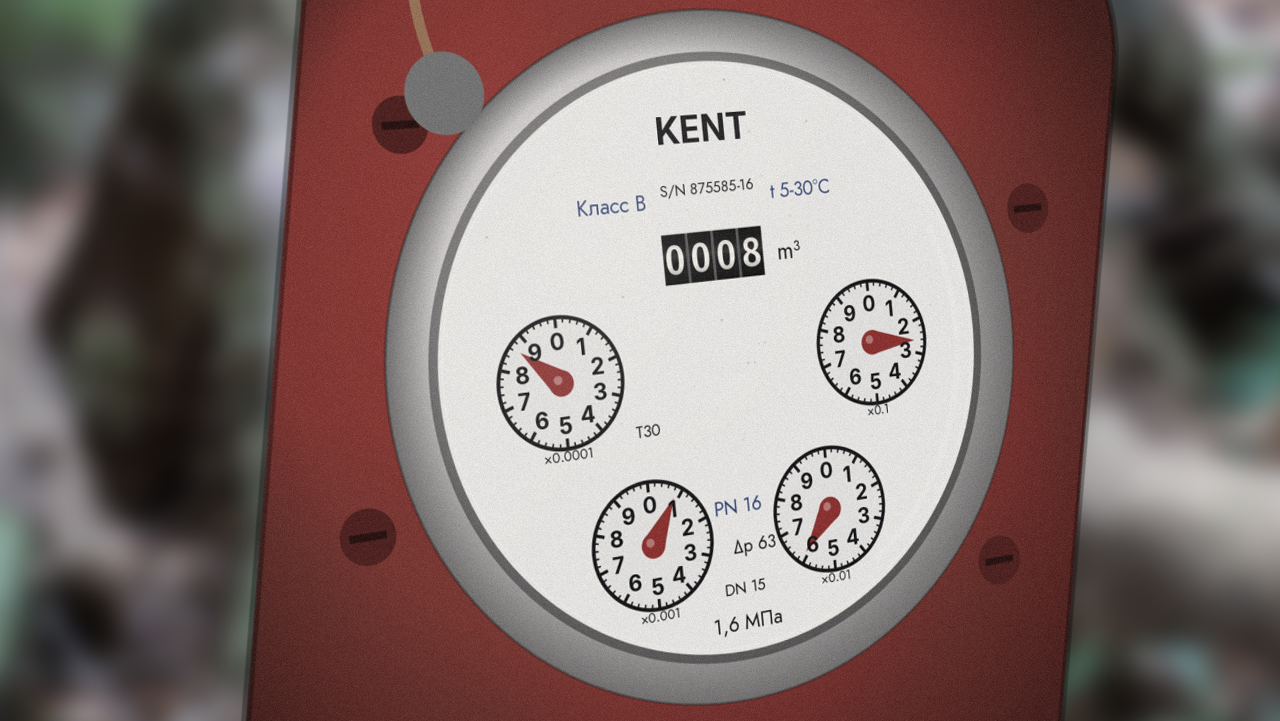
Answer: 8.2608 m³
